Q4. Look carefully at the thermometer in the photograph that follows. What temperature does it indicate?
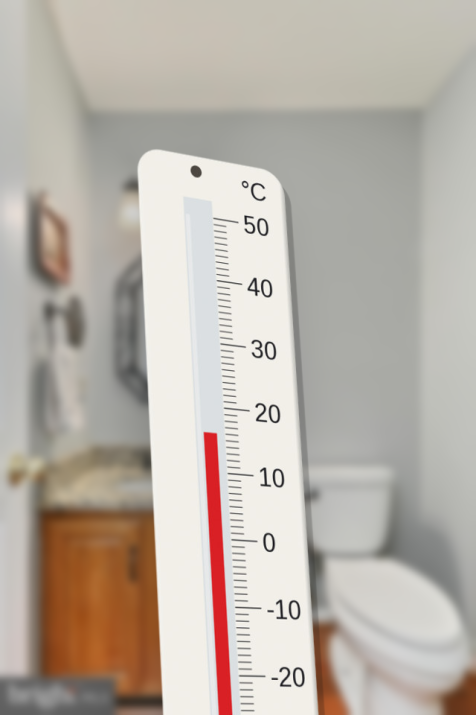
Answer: 16 °C
